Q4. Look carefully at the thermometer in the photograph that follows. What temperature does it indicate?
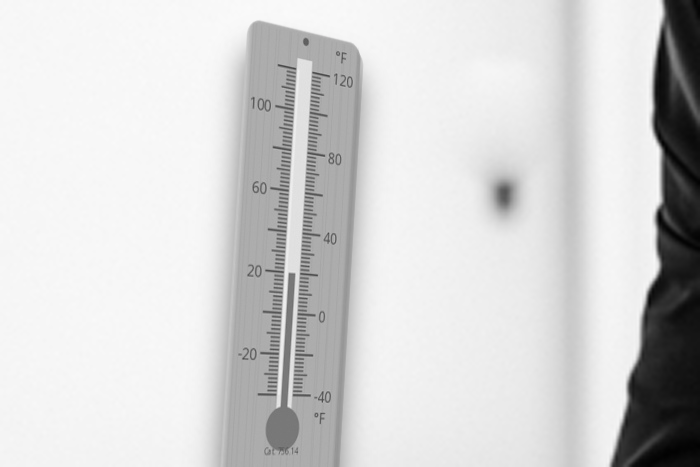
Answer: 20 °F
